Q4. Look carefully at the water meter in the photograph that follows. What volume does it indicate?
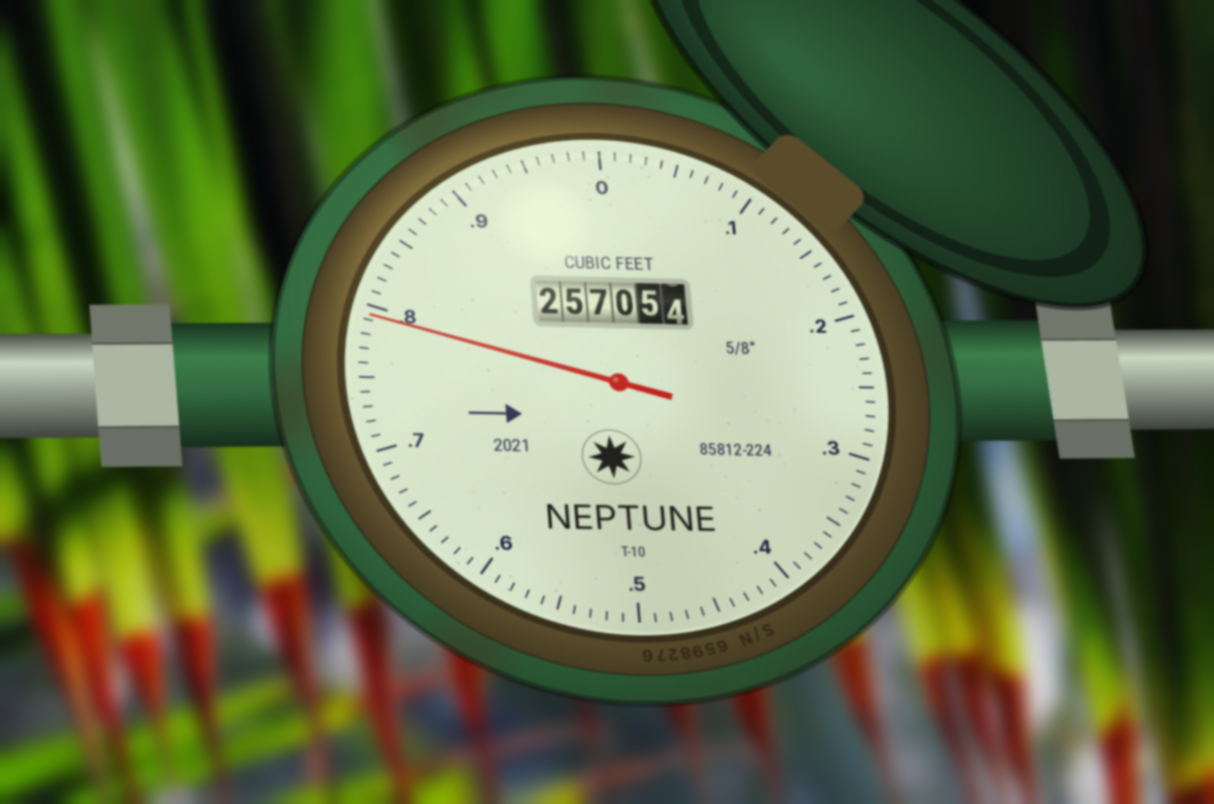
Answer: 257053.79 ft³
